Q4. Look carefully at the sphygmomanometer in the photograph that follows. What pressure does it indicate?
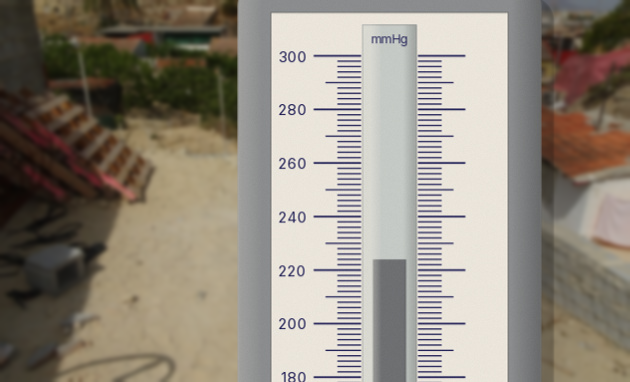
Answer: 224 mmHg
